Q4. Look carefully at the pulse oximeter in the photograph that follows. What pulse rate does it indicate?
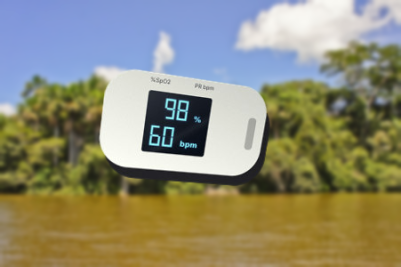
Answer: 60 bpm
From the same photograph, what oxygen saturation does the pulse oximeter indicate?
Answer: 98 %
